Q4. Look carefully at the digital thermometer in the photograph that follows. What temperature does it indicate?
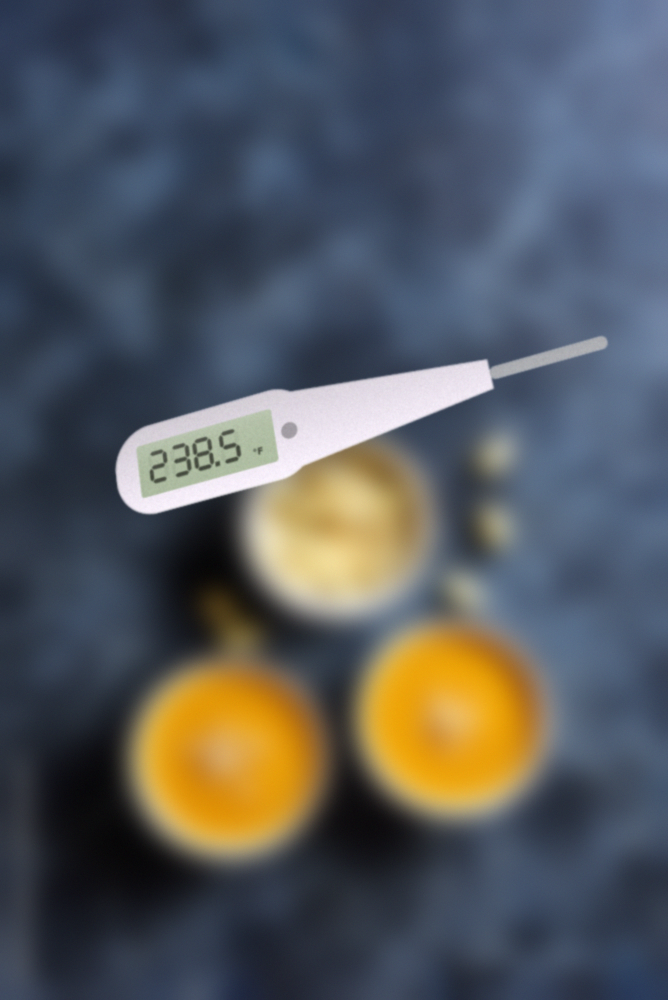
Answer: 238.5 °F
